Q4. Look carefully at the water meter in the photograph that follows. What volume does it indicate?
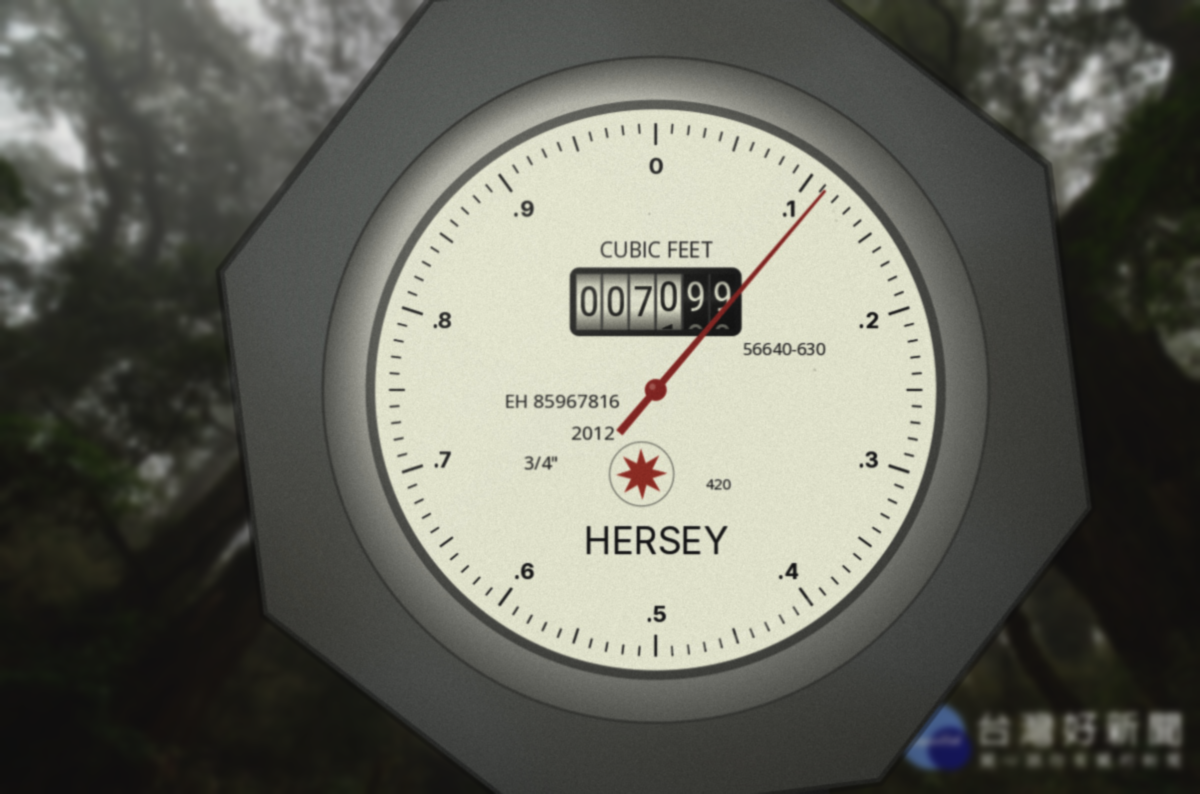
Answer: 7099.11 ft³
